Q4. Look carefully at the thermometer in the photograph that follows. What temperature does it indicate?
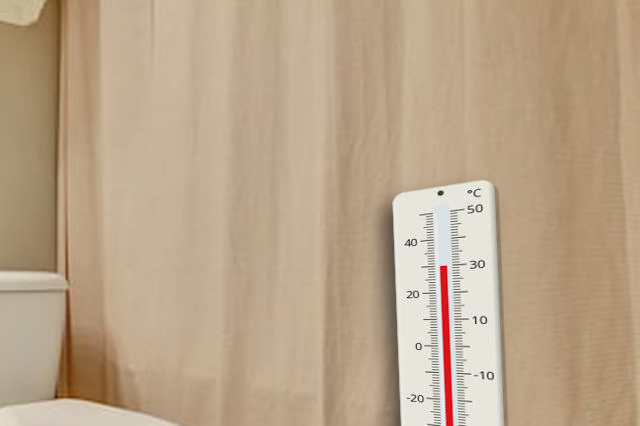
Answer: 30 °C
